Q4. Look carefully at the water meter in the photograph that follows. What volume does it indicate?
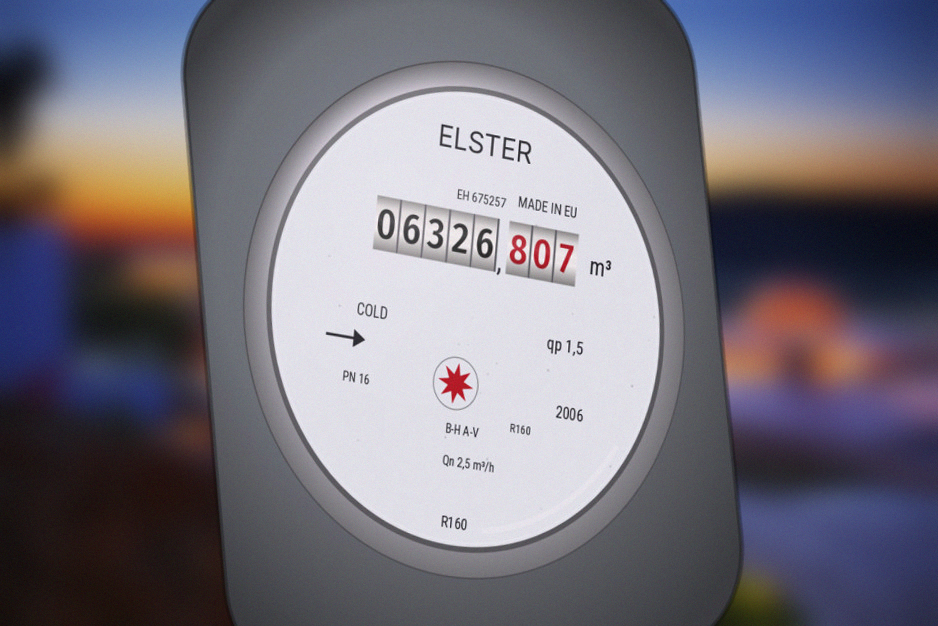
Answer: 6326.807 m³
